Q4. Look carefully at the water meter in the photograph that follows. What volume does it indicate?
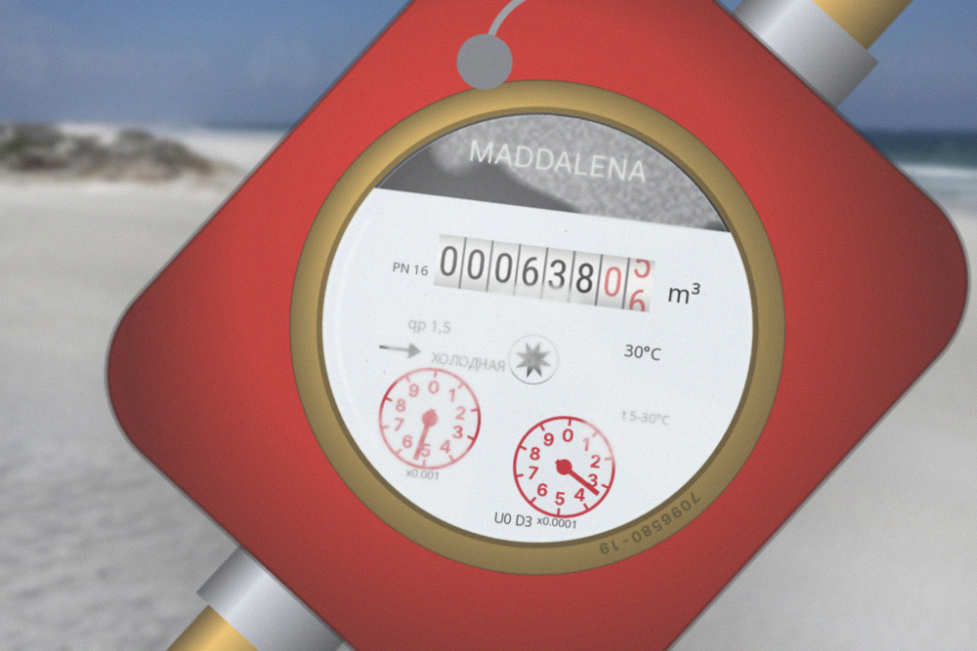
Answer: 638.0553 m³
